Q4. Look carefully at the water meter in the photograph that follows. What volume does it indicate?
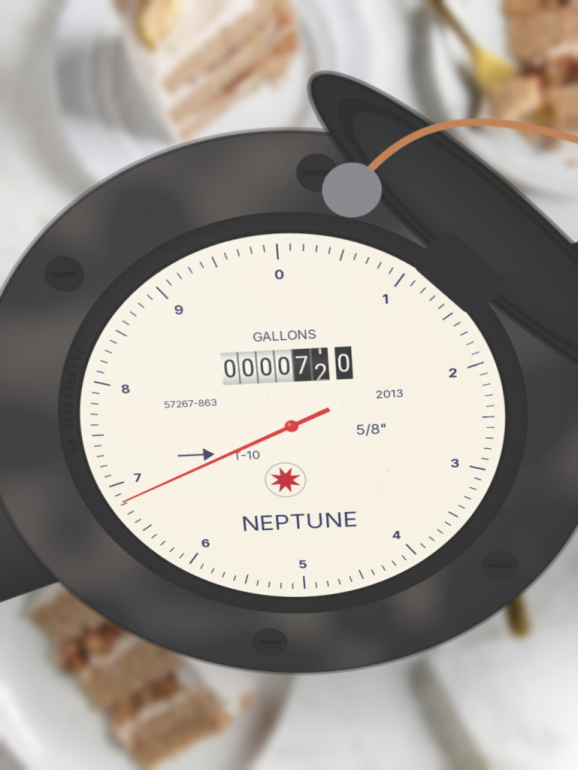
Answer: 716.8 gal
